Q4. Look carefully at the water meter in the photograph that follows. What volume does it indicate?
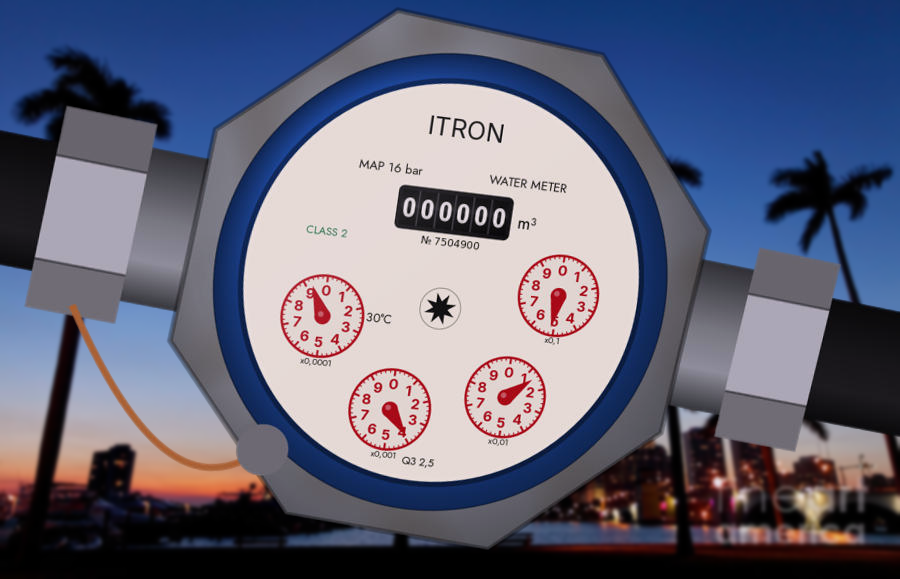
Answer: 0.5139 m³
